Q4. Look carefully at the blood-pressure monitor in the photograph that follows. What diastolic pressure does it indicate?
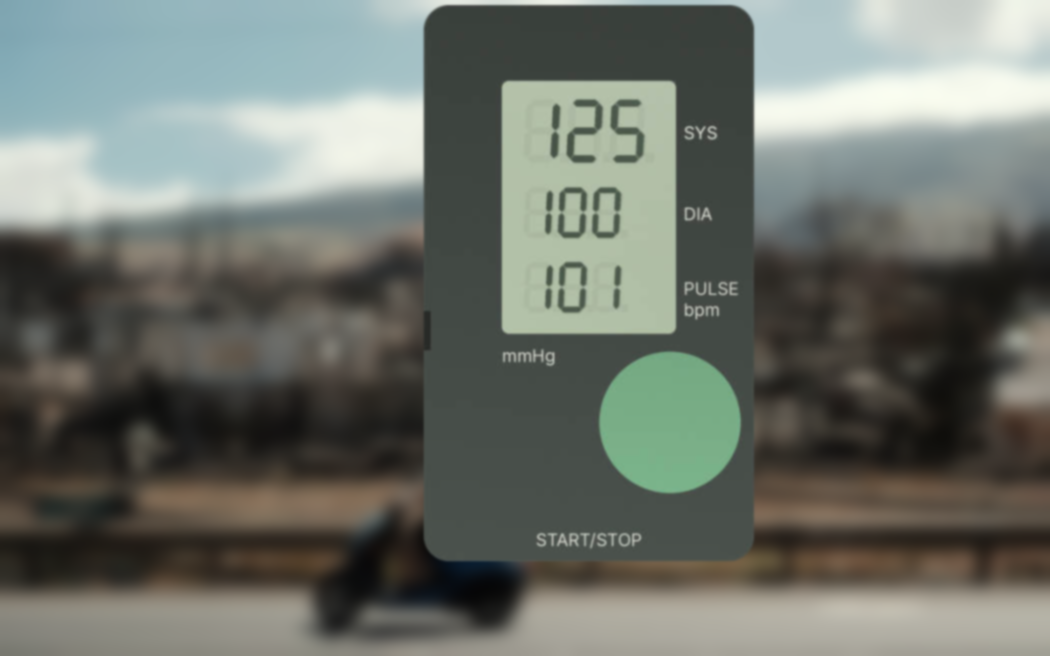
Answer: 100 mmHg
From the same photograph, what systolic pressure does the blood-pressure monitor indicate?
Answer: 125 mmHg
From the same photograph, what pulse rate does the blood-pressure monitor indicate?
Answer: 101 bpm
